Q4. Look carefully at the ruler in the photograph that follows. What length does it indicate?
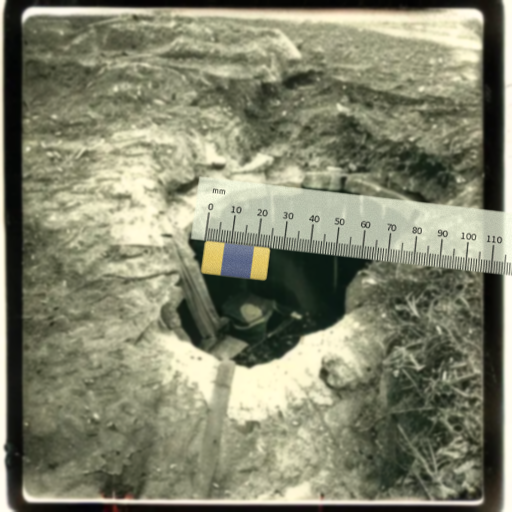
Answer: 25 mm
